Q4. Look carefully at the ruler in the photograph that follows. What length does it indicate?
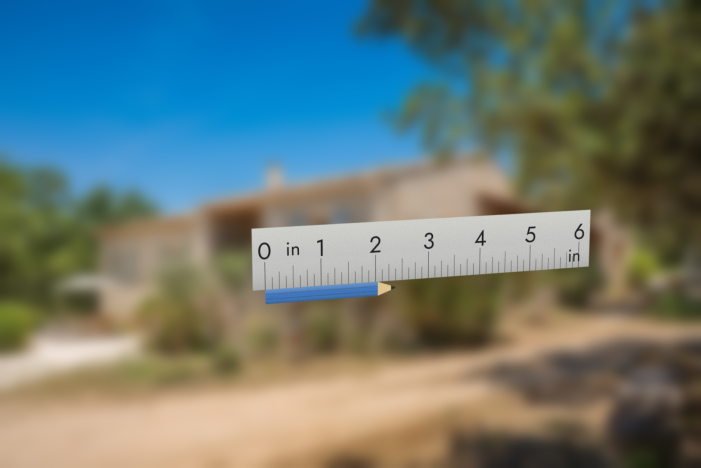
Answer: 2.375 in
